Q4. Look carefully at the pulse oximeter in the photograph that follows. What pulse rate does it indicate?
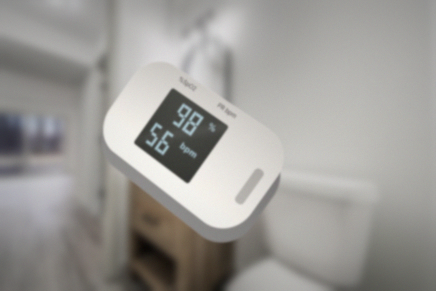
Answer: 56 bpm
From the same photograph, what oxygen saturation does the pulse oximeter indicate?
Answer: 98 %
